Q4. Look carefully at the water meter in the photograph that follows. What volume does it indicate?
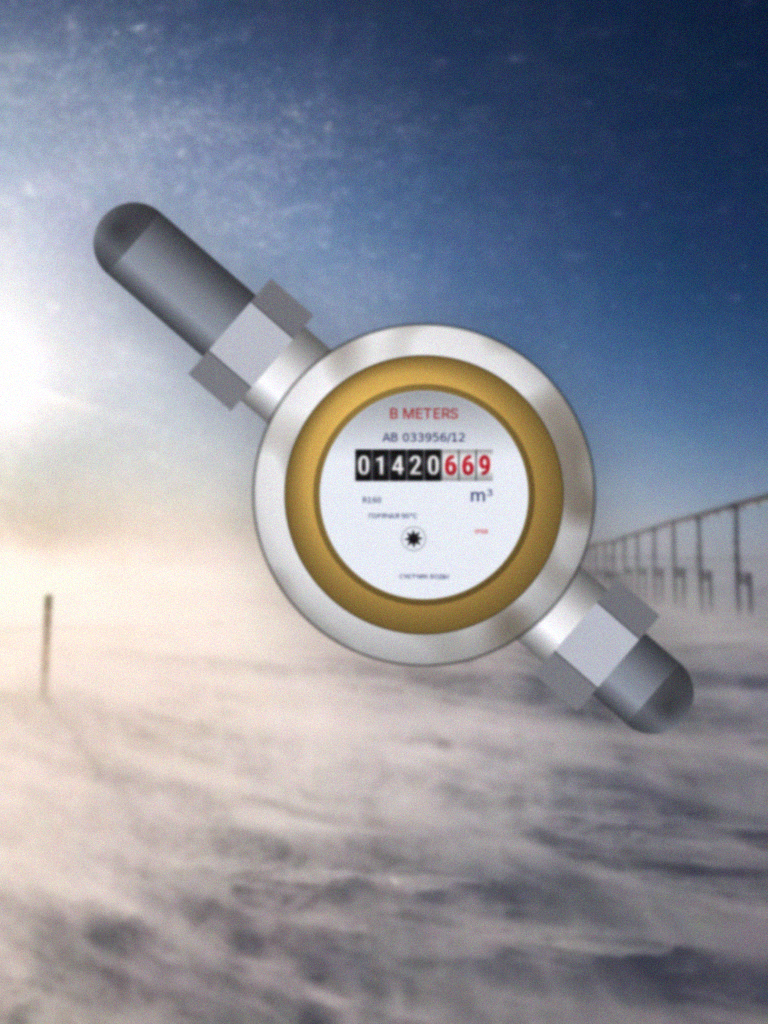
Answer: 1420.669 m³
